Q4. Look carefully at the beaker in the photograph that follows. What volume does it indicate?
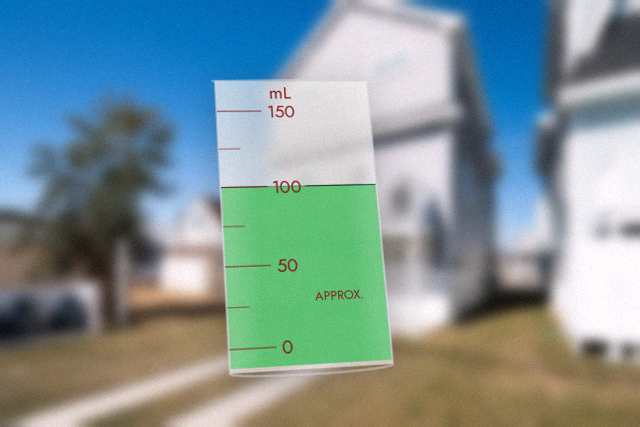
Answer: 100 mL
